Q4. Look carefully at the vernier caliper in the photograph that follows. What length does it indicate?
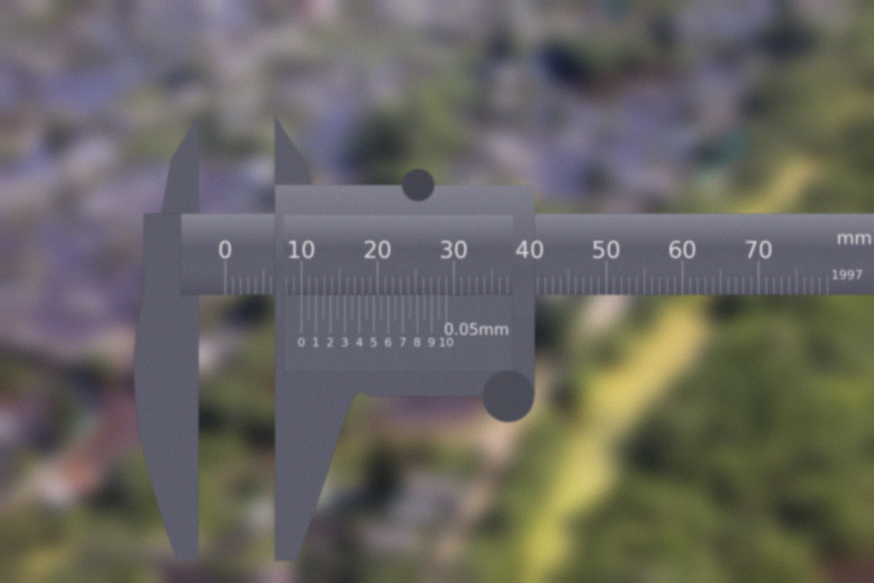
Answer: 10.0 mm
